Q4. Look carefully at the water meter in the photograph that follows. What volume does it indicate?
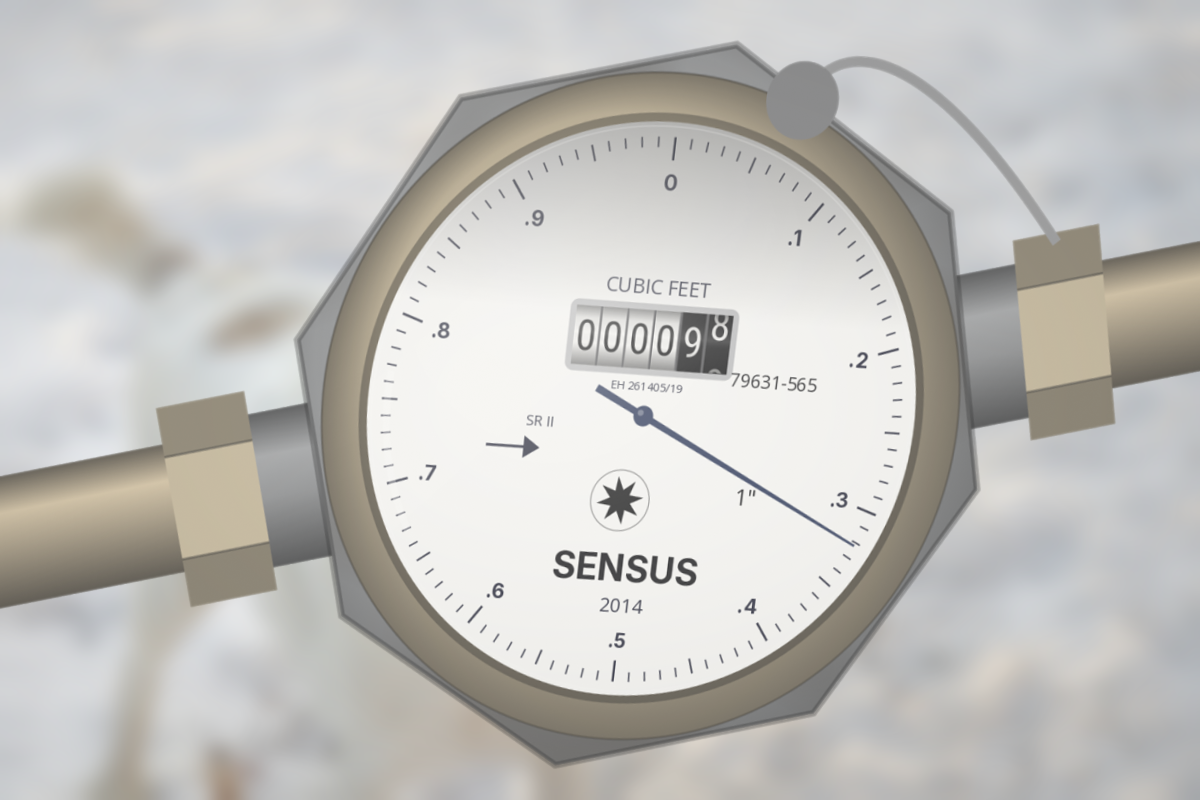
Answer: 98.32 ft³
